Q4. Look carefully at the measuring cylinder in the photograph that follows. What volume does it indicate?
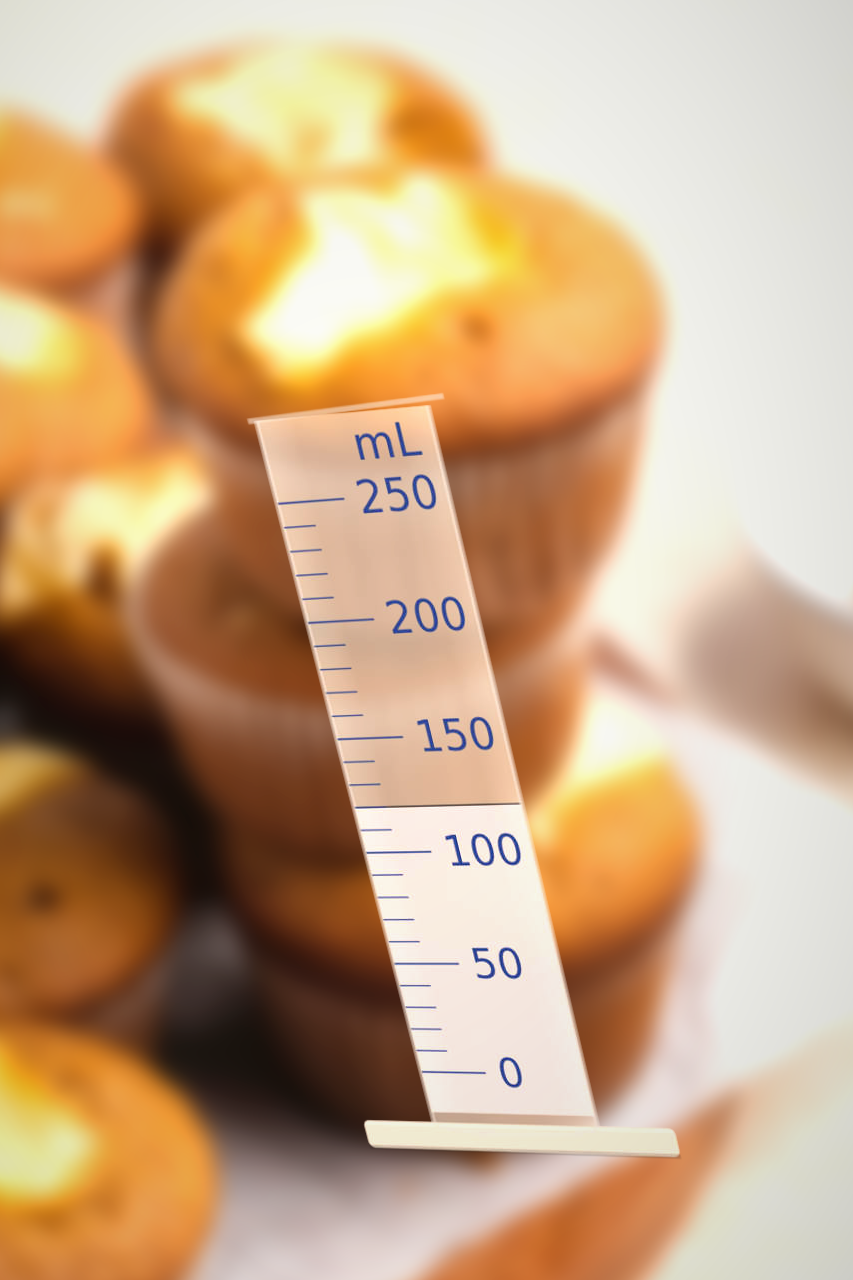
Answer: 120 mL
